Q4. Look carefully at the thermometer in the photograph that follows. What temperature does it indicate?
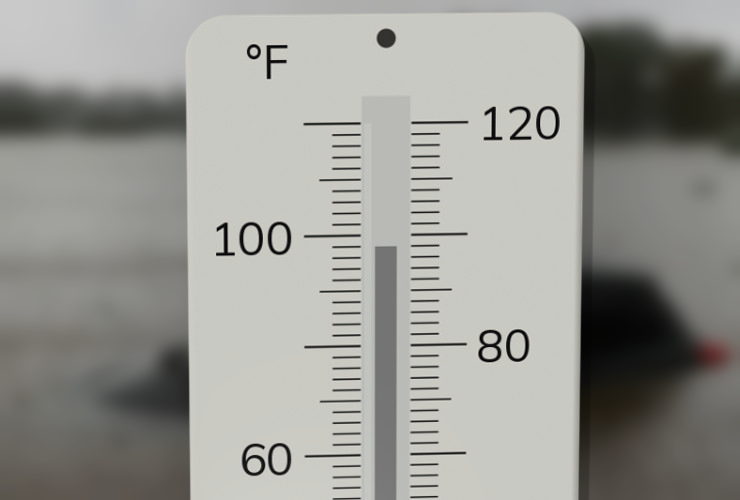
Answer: 98 °F
